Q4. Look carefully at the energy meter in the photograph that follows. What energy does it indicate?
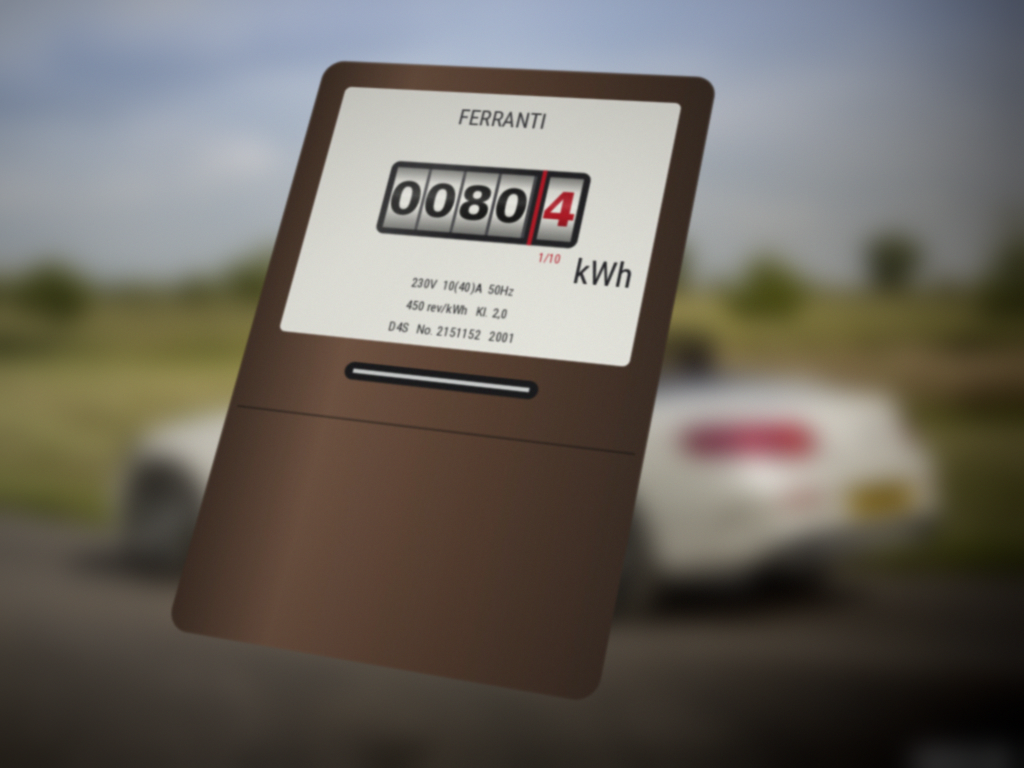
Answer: 80.4 kWh
